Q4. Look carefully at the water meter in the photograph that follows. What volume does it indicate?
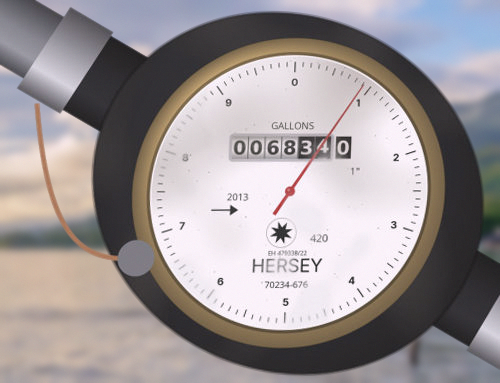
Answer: 68340.9 gal
